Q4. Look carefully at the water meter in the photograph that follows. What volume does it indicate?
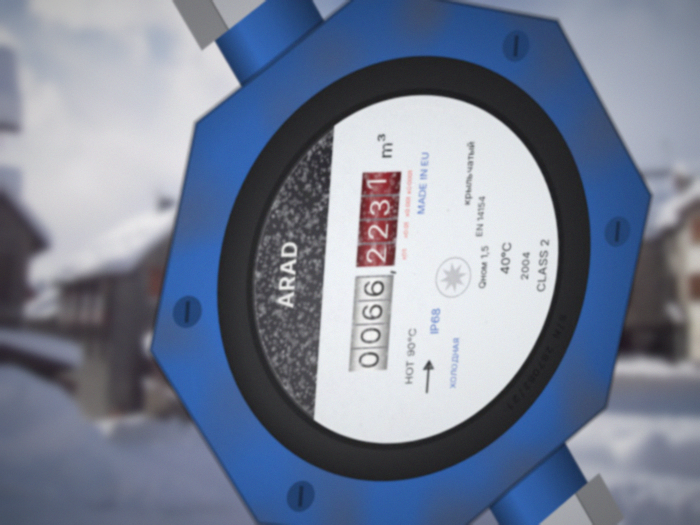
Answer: 66.2231 m³
